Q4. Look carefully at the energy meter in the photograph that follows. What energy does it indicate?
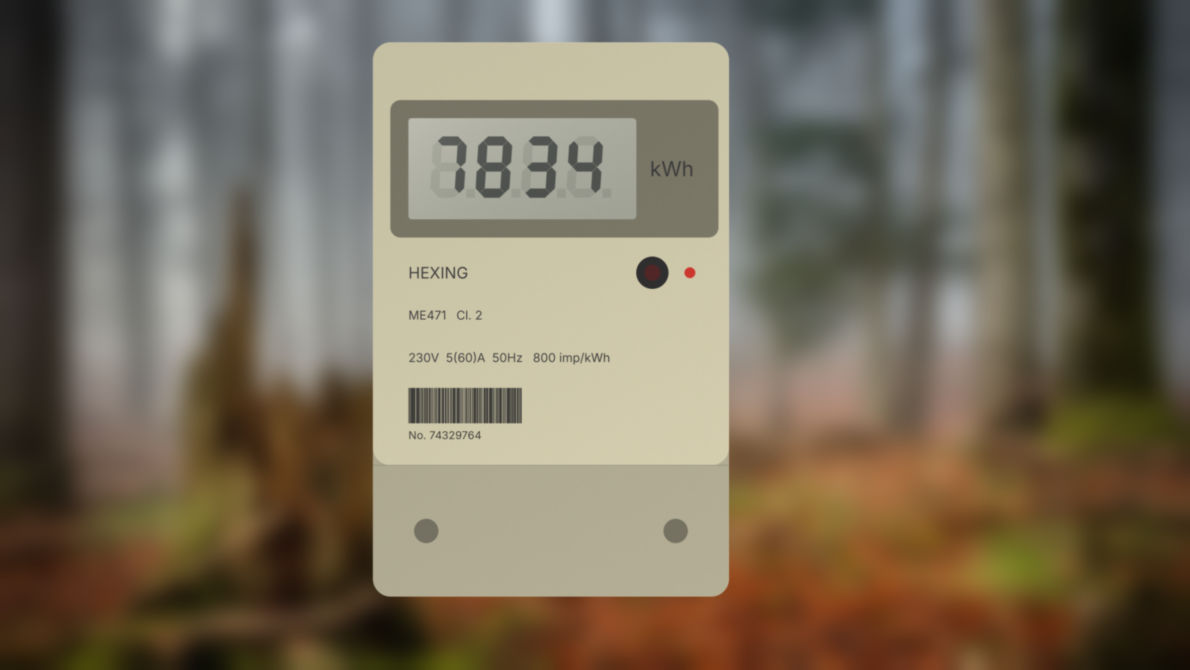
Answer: 7834 kWh
